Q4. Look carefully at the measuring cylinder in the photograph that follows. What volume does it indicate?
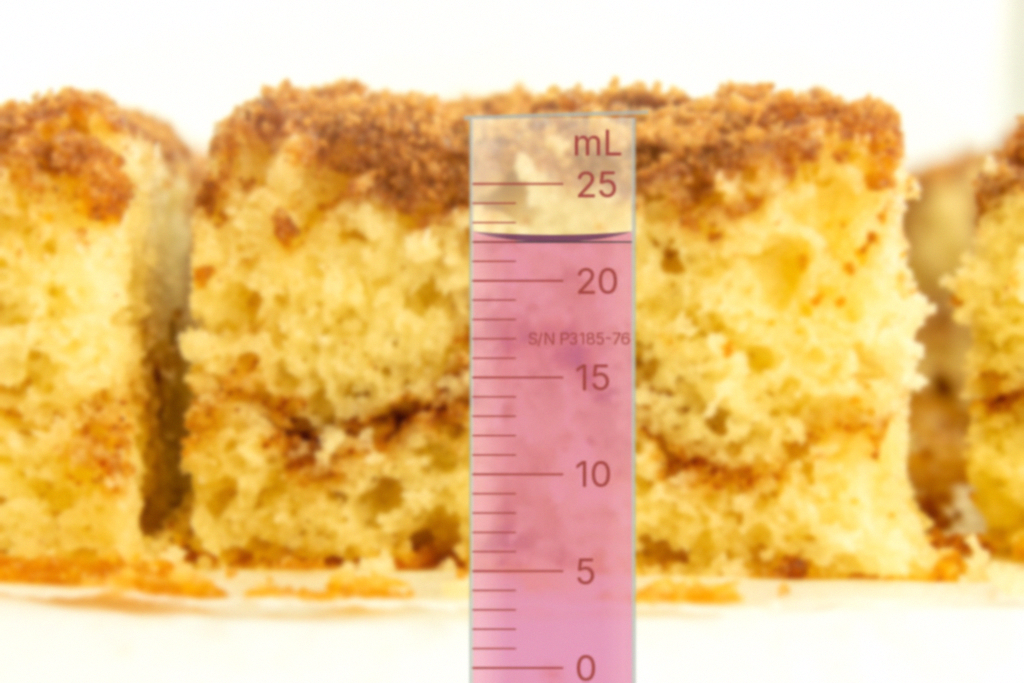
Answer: 22 mL
